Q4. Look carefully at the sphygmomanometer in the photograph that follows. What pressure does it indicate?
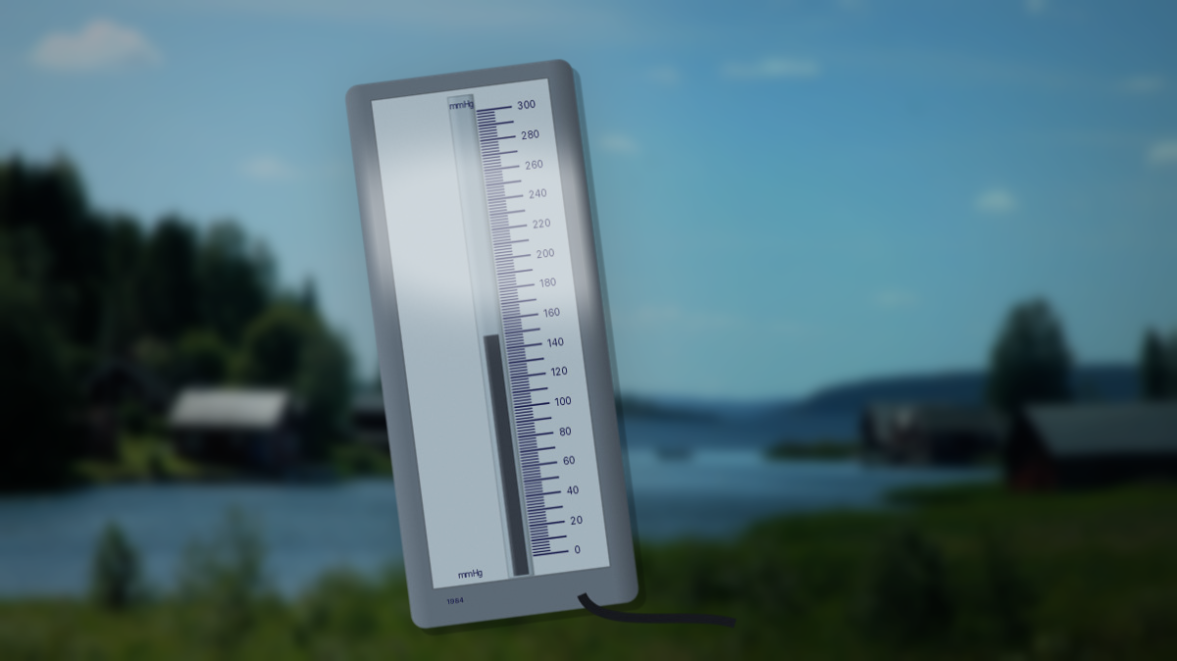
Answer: 150 mmHg
